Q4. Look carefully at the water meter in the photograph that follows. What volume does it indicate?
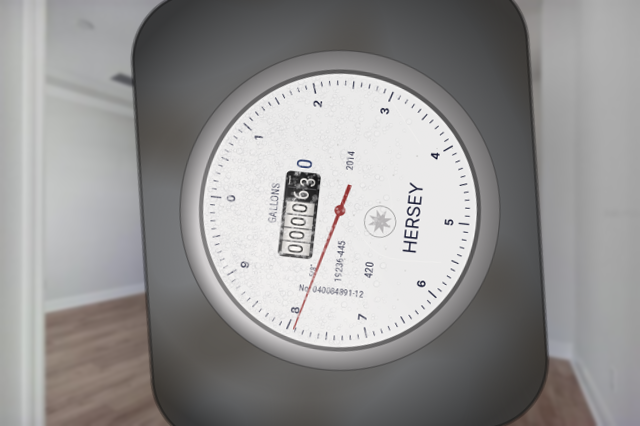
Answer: 627.9 gal
